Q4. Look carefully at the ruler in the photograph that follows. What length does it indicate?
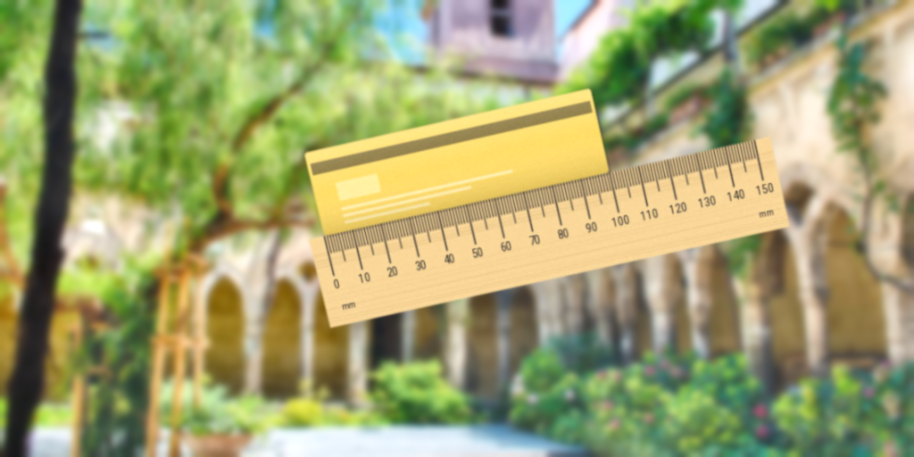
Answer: 100 mm
